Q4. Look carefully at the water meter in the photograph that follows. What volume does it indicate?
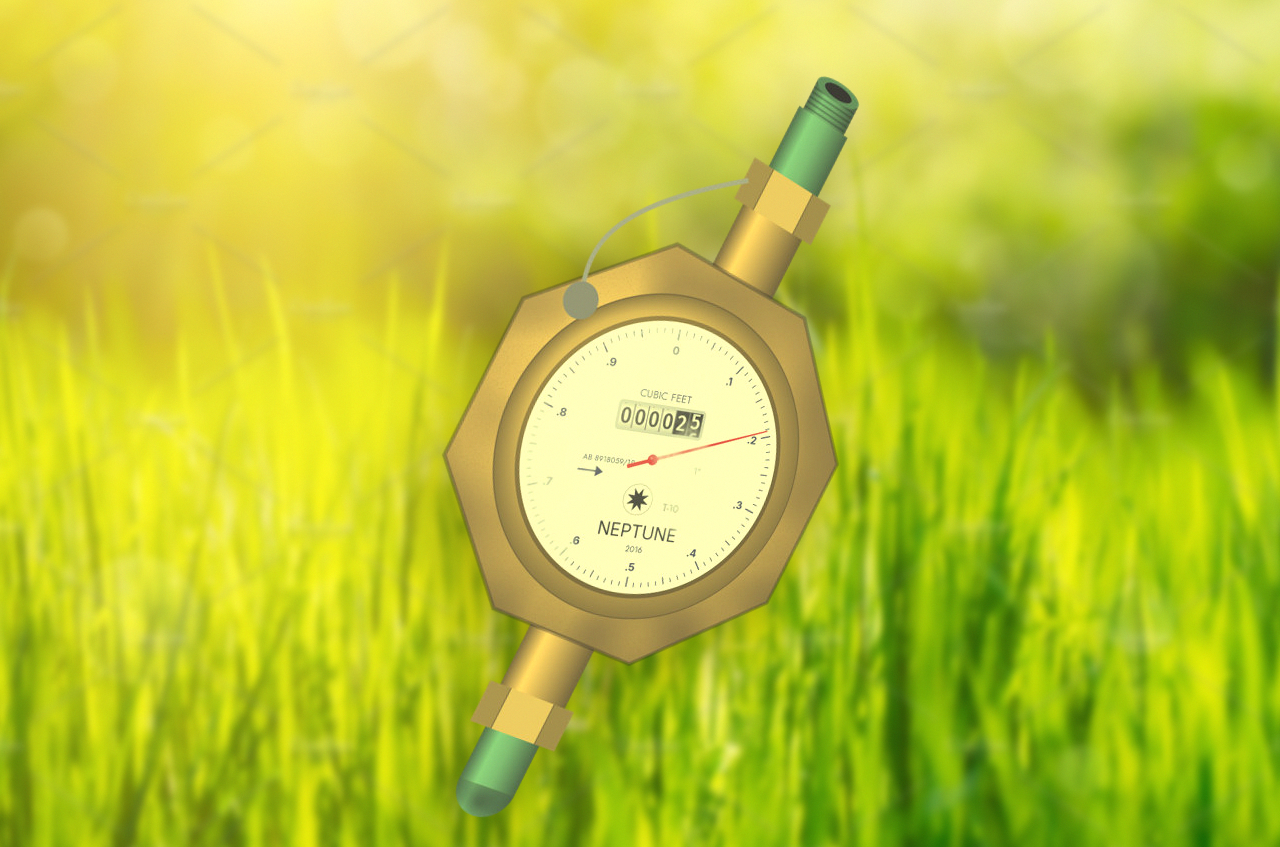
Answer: 25.19 ft³
